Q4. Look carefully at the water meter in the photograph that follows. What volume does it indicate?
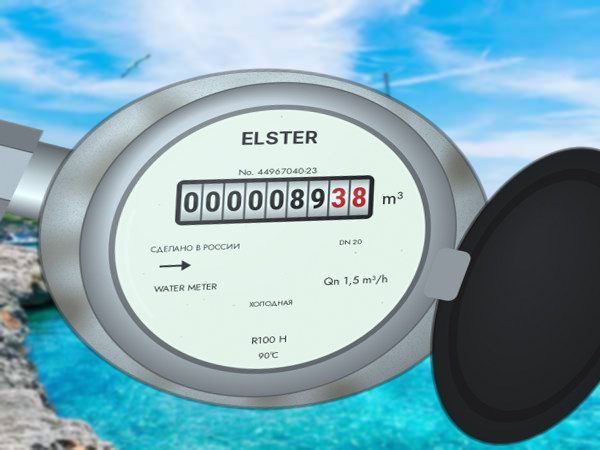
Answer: 89.38 m³
